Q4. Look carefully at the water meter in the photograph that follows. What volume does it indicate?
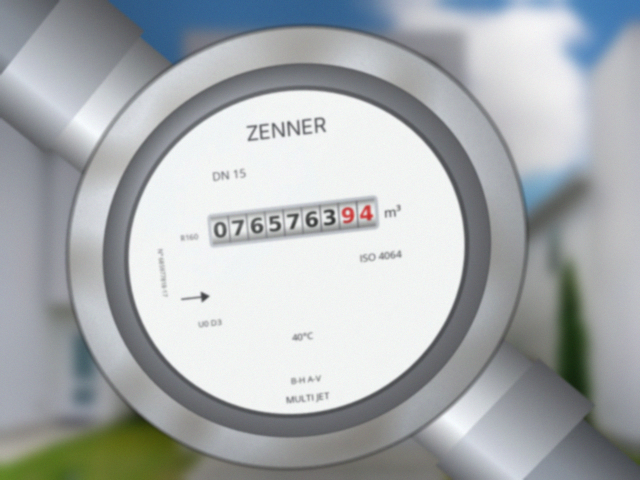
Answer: 765763.94 m³
